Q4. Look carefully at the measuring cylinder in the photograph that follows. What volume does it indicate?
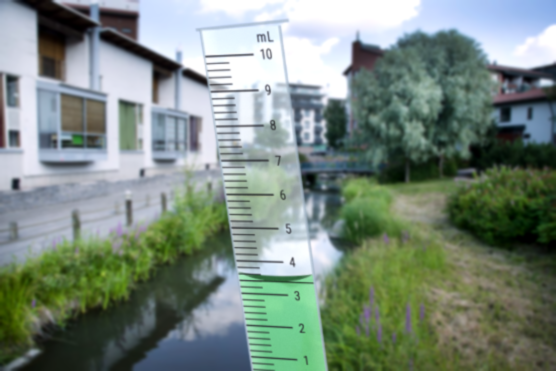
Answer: 3.4 mL
